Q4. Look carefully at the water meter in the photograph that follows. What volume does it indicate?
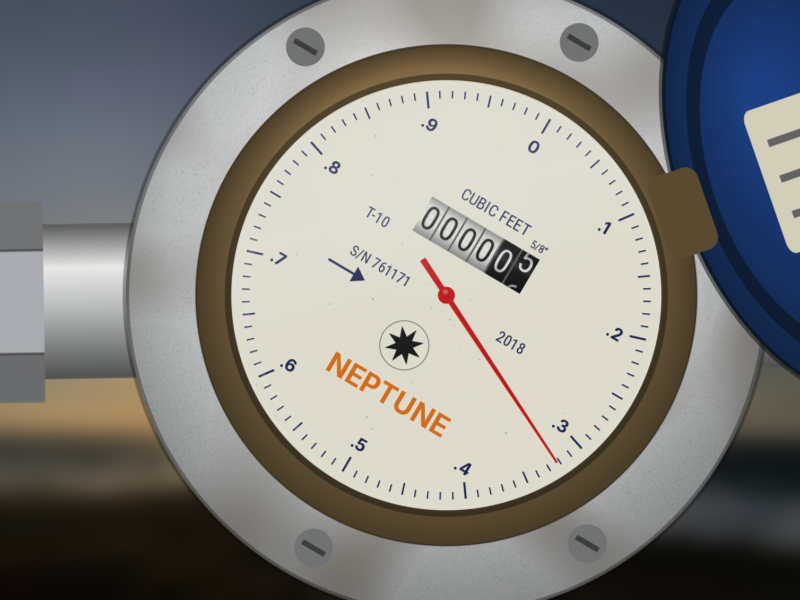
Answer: 5.32 ft³
